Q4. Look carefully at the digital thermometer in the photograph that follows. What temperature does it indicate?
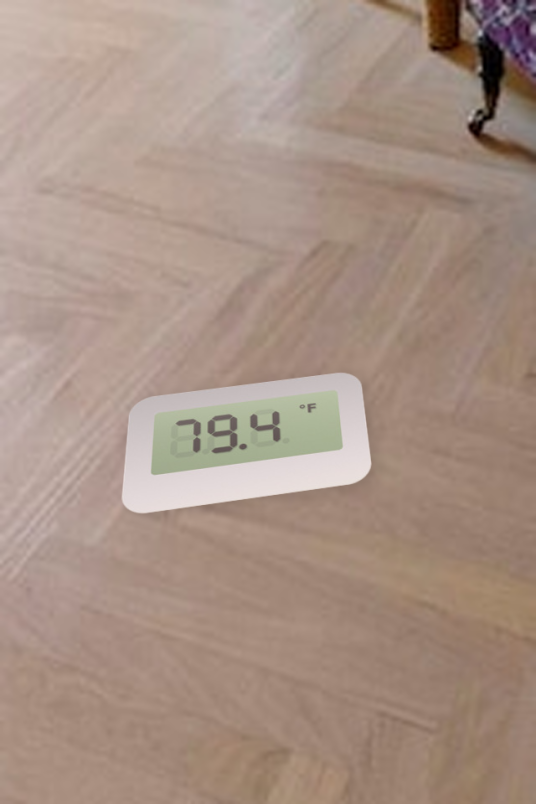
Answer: 79.4 °F
